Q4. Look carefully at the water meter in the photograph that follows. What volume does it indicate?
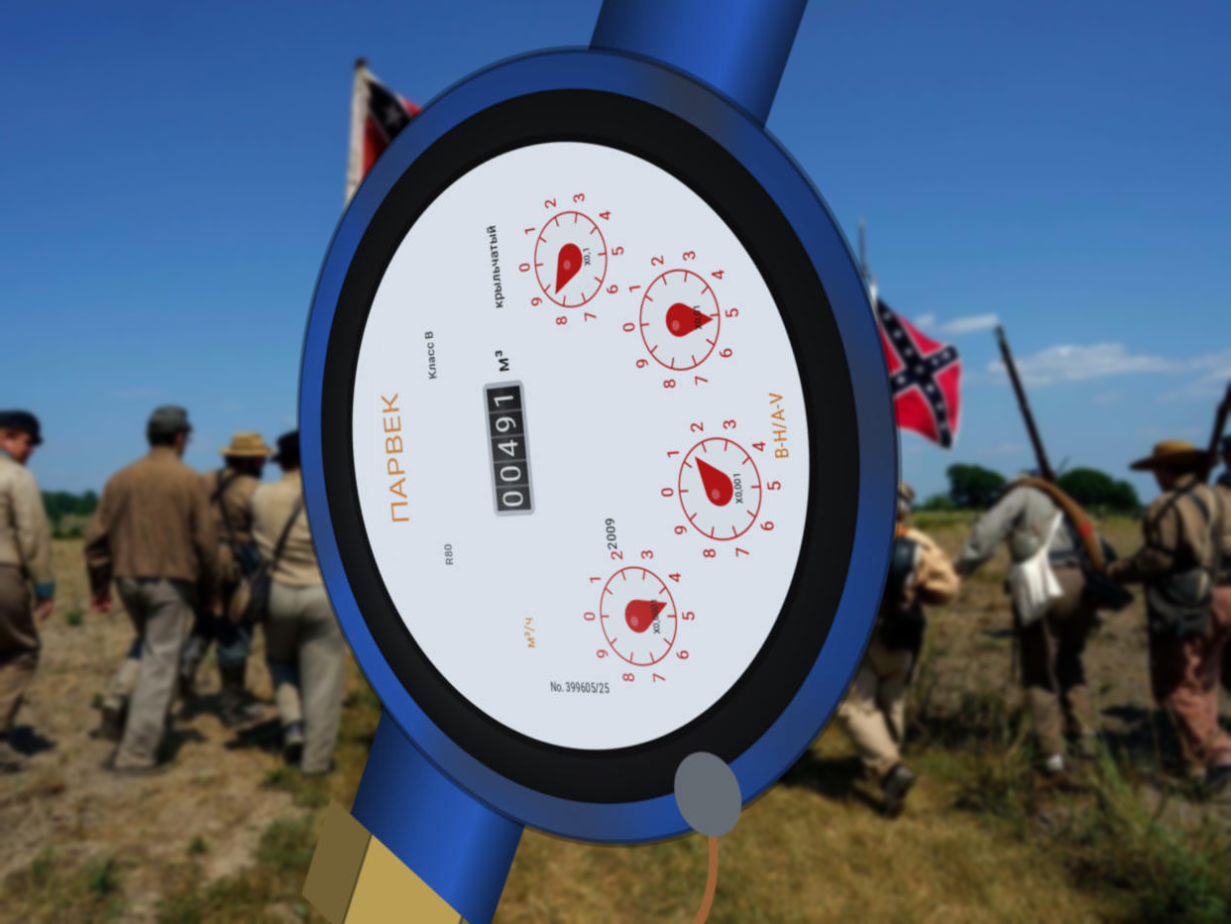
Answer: 491.8514 m³
